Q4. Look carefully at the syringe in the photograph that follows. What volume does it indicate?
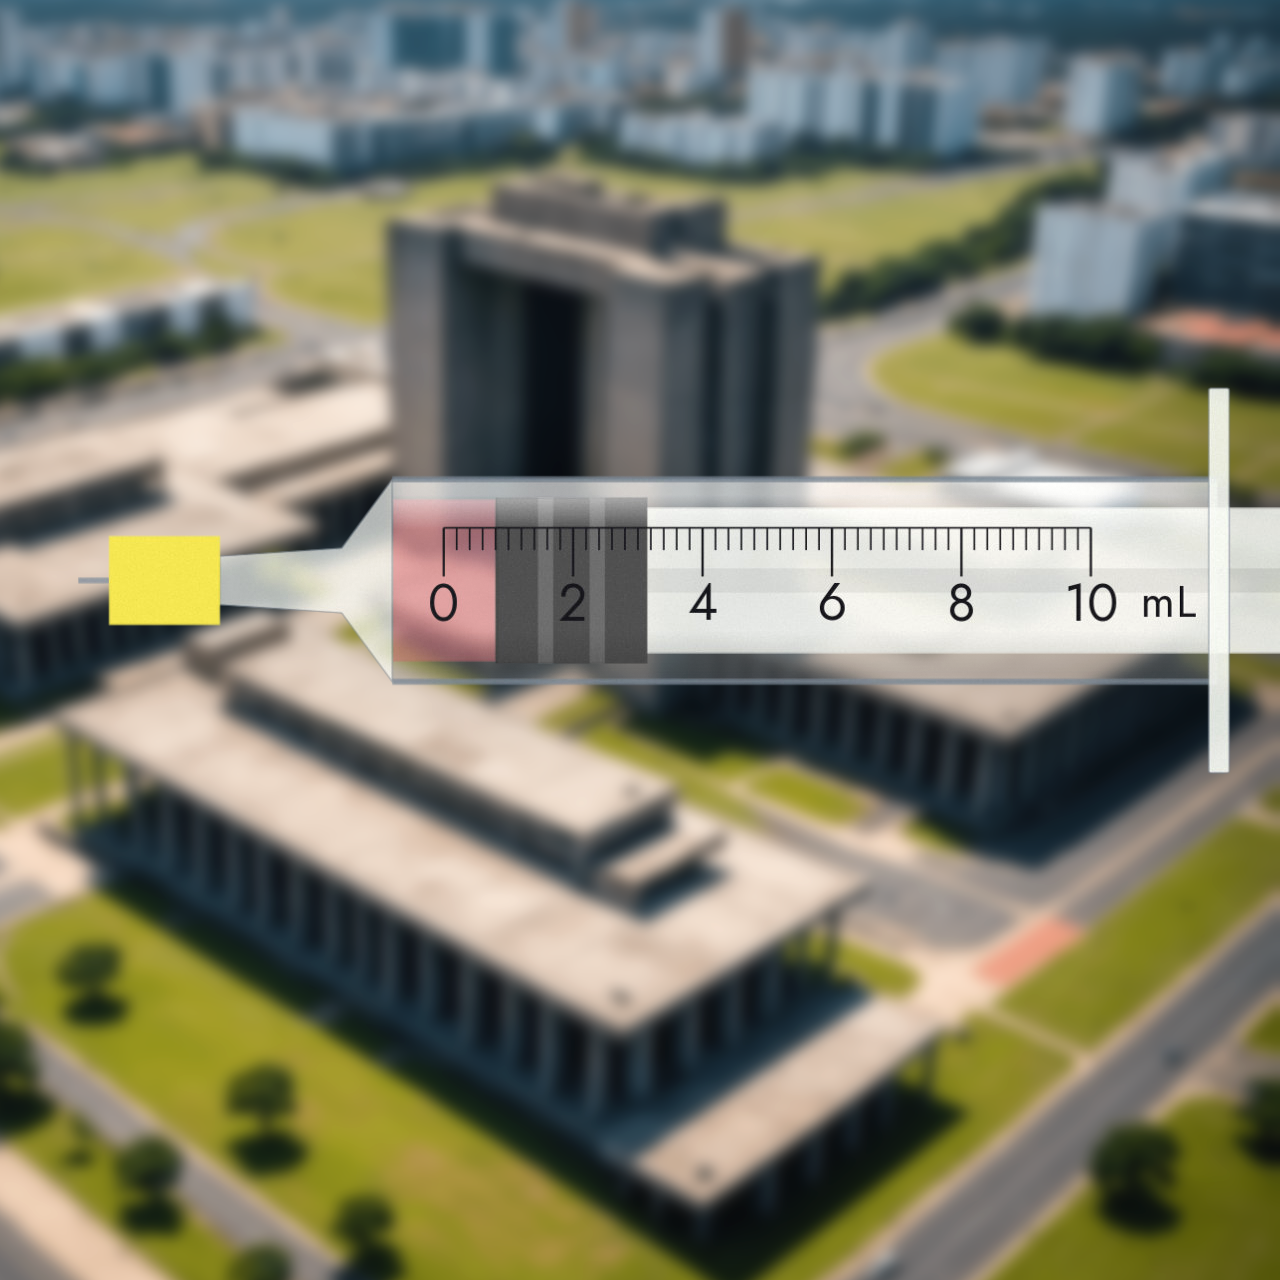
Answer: 0.8 mL
